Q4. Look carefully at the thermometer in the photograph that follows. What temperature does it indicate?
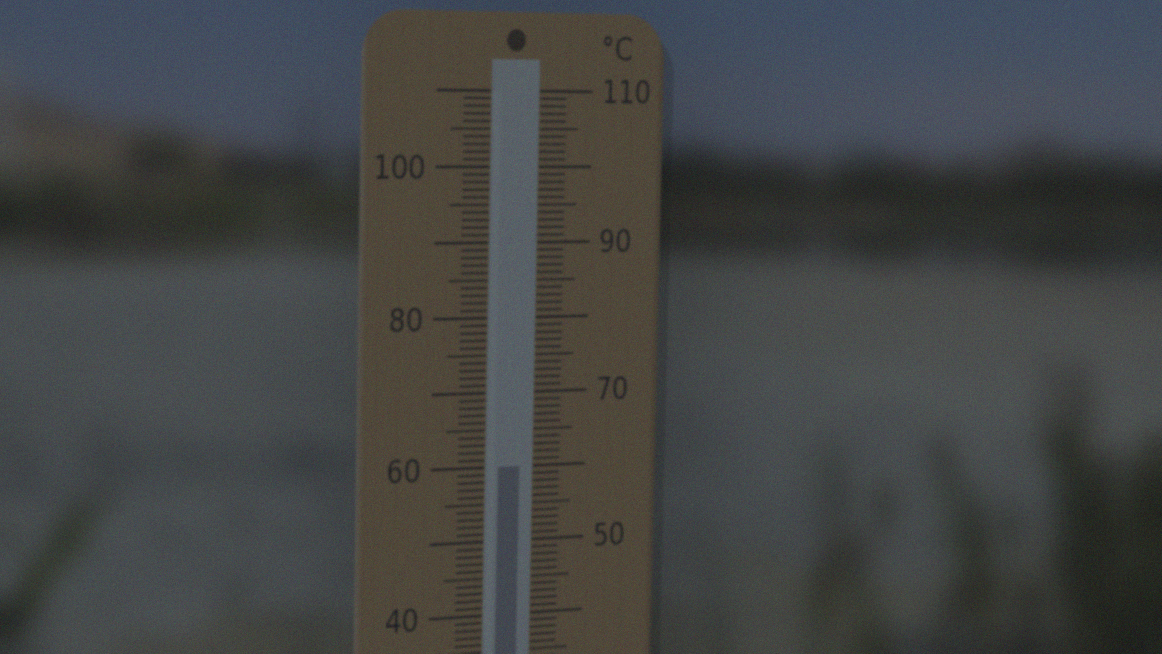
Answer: 60 °C
